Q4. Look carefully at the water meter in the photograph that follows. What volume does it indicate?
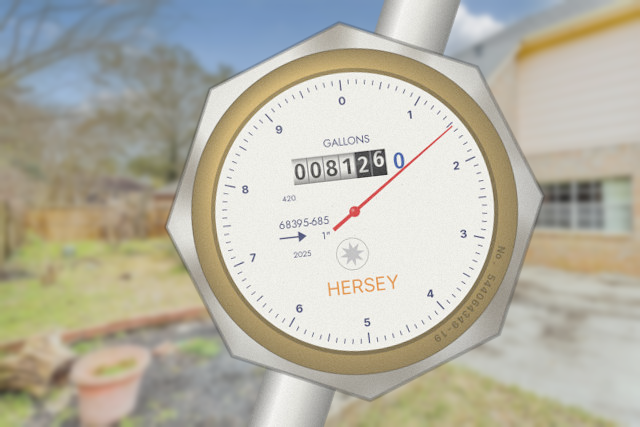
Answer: 81261.5 gal
